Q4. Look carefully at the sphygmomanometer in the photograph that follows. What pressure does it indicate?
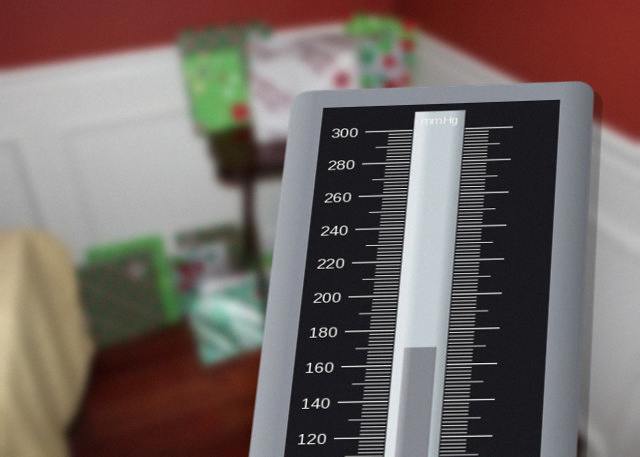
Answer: 170 mmHg
